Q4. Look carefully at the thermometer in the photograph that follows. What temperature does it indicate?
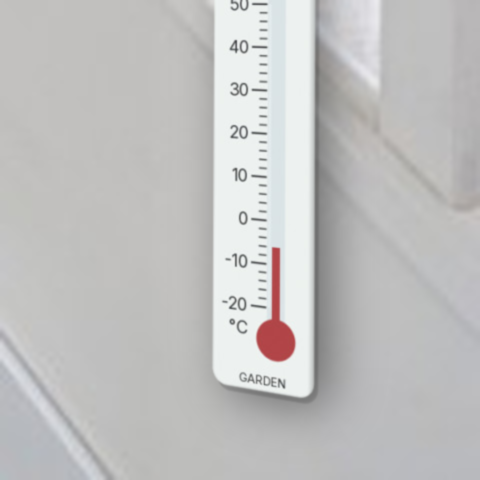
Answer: -6 °C
